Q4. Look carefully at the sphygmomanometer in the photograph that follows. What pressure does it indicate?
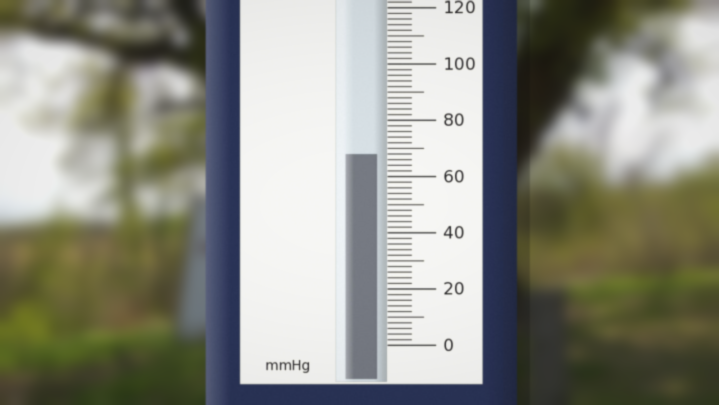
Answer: 68 mmHg
